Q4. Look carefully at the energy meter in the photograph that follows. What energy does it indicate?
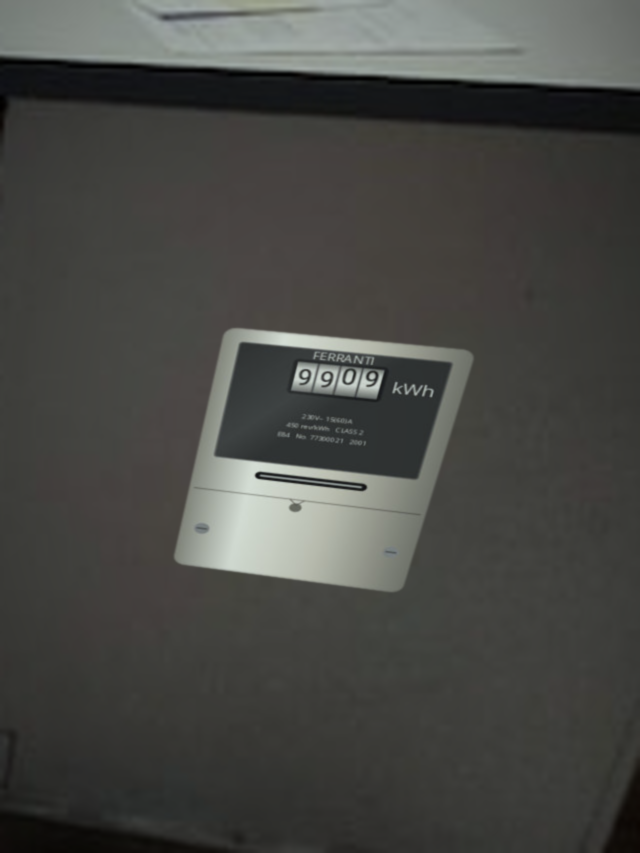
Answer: 9909 kWh
